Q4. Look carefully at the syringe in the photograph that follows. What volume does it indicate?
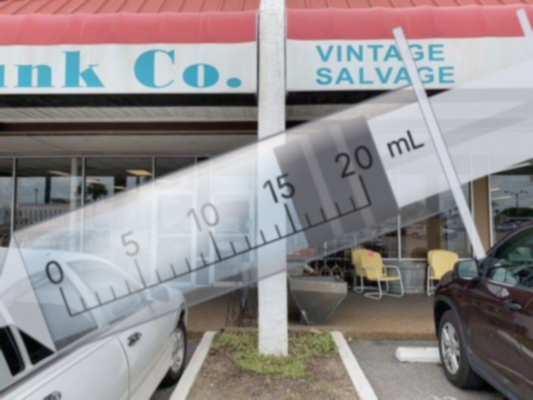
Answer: 15.5 mL
